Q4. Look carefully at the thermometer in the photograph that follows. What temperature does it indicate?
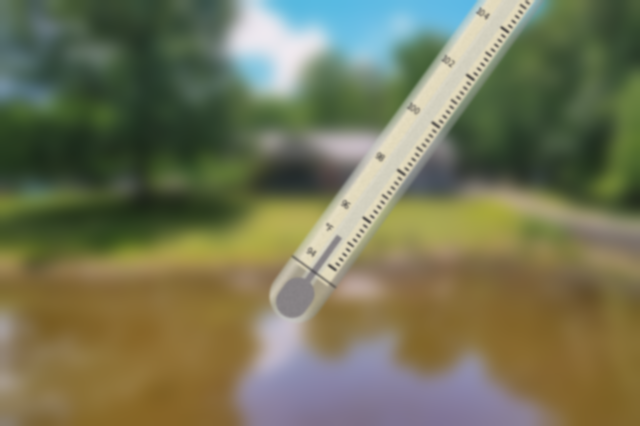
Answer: 95 °F
